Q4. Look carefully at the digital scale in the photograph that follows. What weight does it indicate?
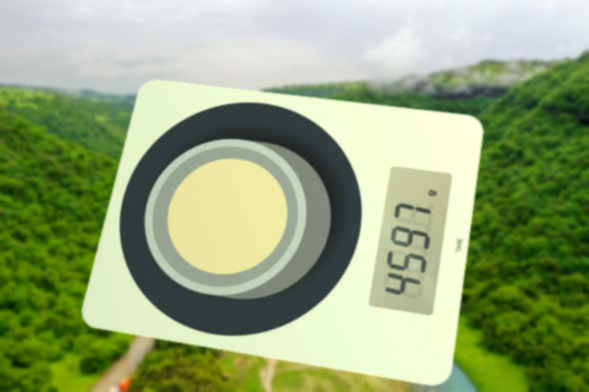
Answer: 4597 g
